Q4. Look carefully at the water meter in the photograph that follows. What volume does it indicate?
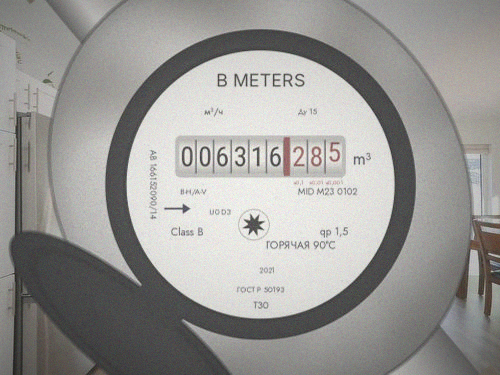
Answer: 6316.285 m³
